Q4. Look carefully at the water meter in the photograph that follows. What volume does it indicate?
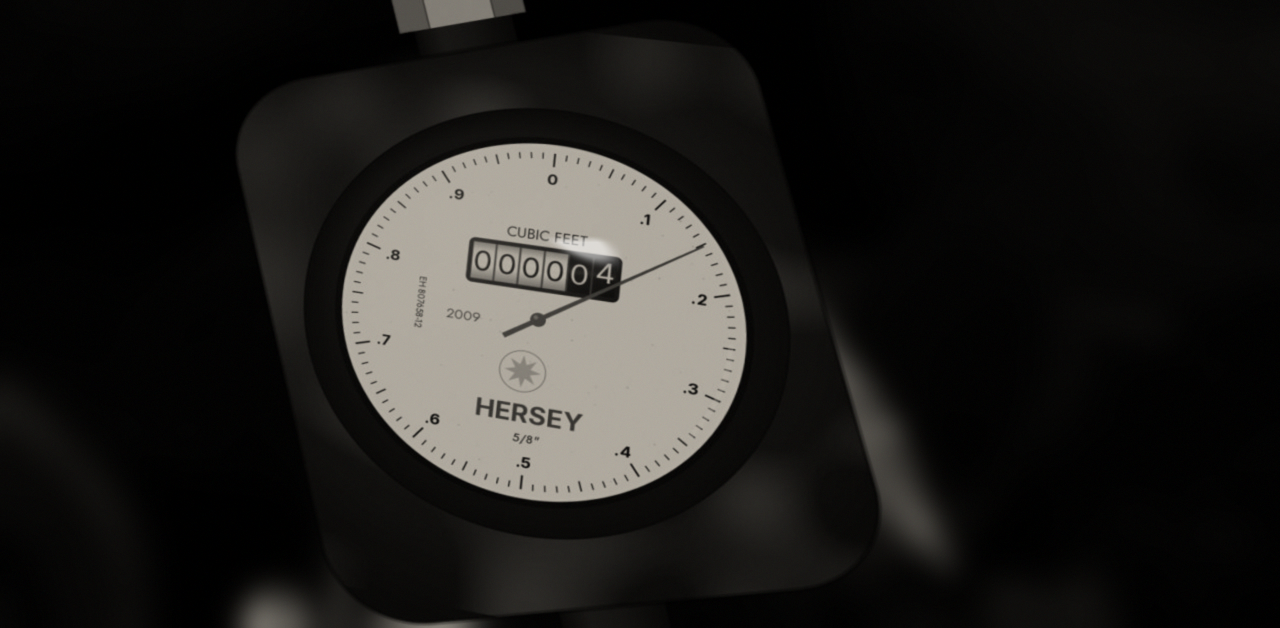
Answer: 4.15 ft³
